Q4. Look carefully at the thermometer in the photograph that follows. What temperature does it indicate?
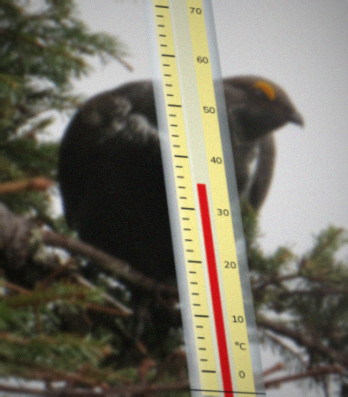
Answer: 35 °C
